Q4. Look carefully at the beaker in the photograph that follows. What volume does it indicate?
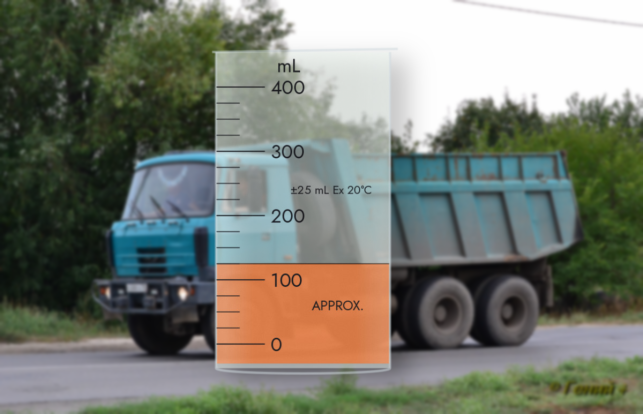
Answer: 125 mL
